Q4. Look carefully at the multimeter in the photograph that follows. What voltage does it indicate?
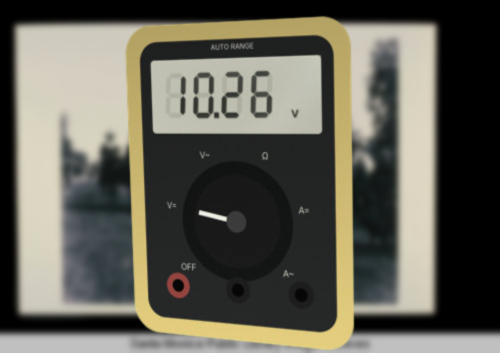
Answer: 10.26 V
